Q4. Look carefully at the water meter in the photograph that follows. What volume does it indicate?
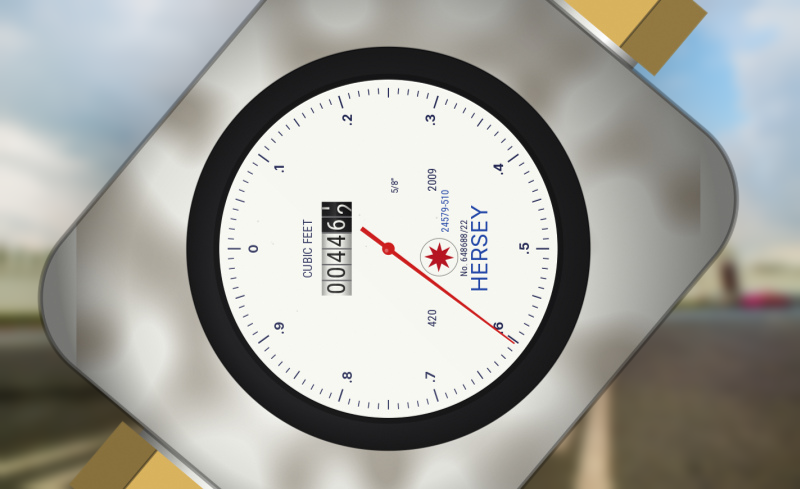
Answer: 4461.60 ft³
